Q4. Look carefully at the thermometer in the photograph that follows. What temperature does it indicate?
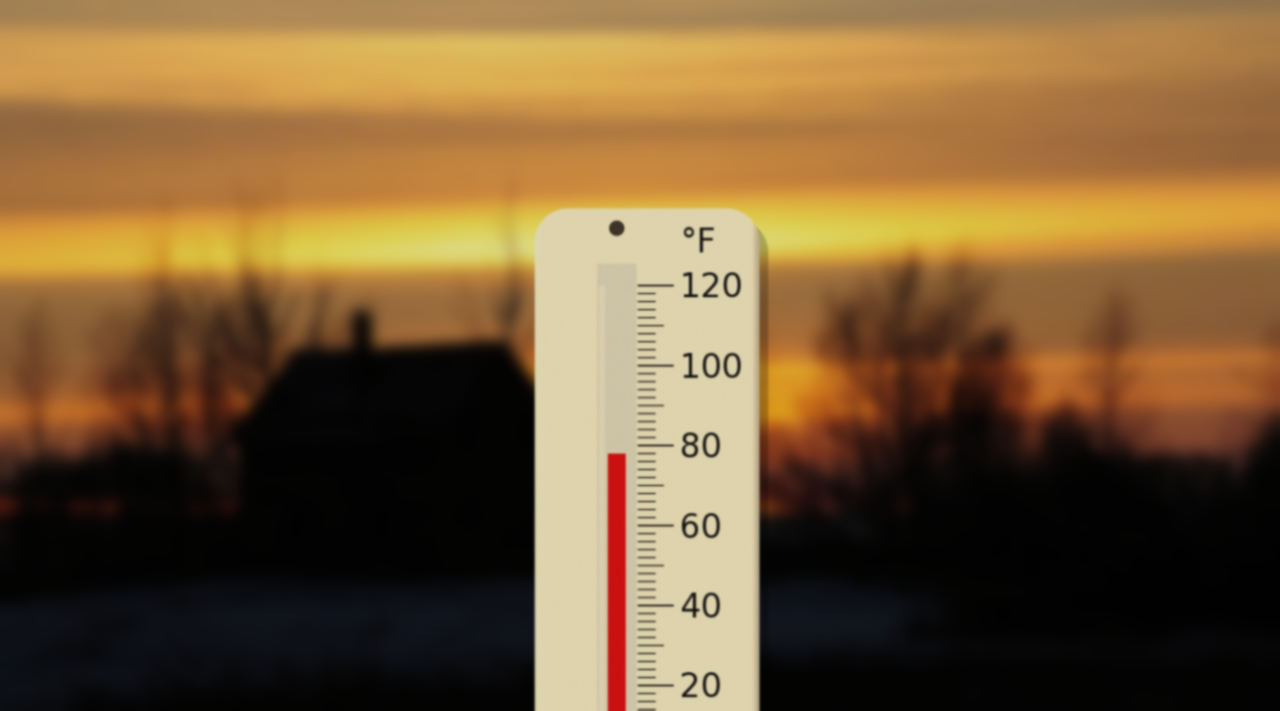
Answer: 78 °F
